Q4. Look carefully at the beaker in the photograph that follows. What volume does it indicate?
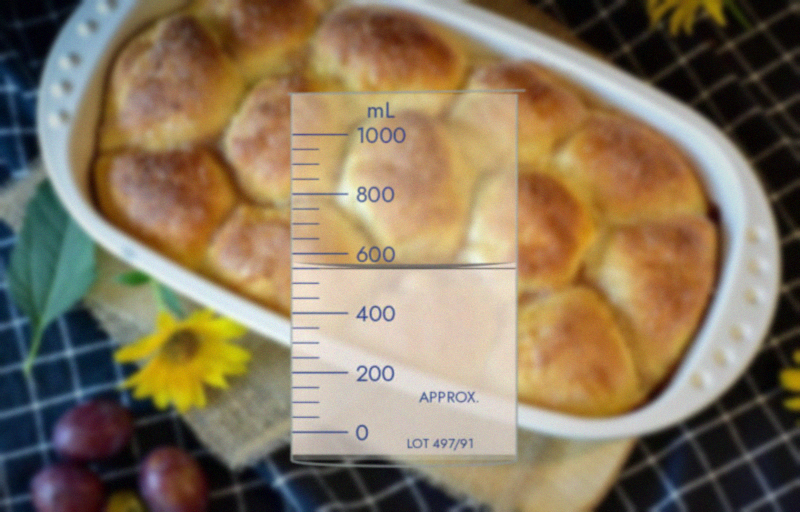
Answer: 550 mL
